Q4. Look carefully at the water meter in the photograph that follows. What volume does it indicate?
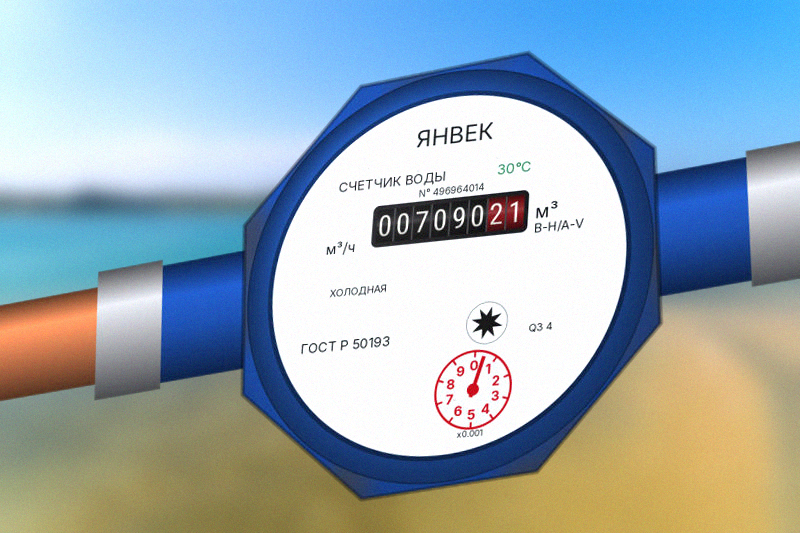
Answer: 7090.210 m³
